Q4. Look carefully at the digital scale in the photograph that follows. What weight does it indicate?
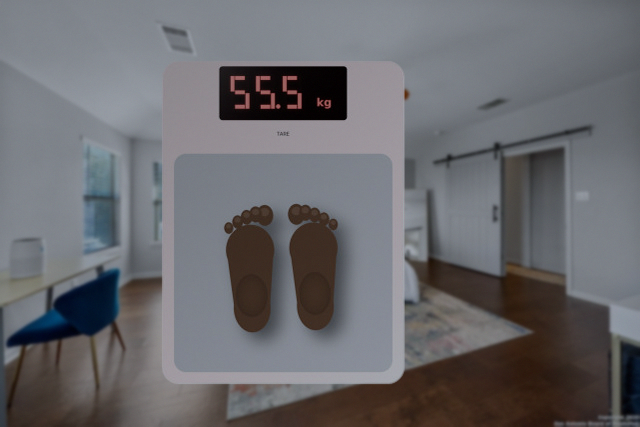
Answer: 55.5 kg
